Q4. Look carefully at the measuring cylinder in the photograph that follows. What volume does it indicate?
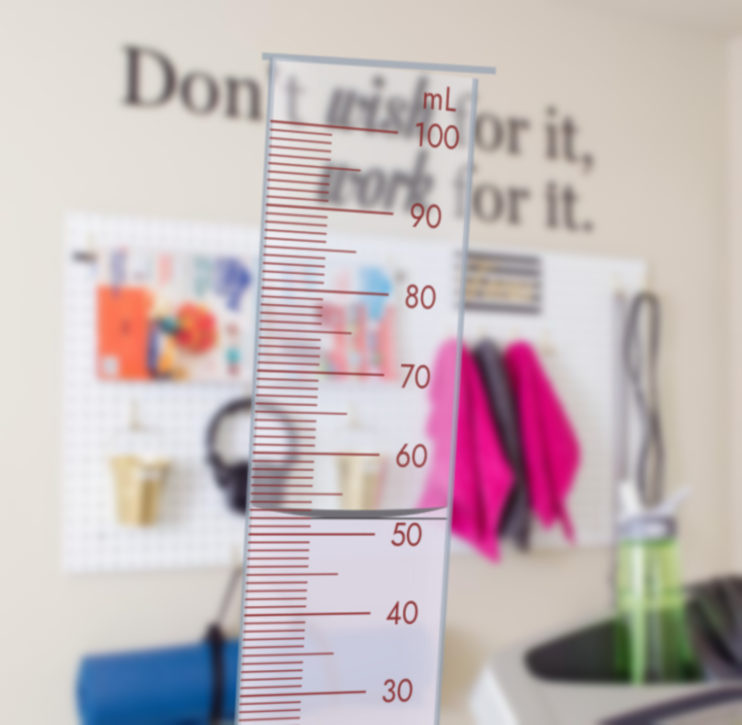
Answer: 52 mL
